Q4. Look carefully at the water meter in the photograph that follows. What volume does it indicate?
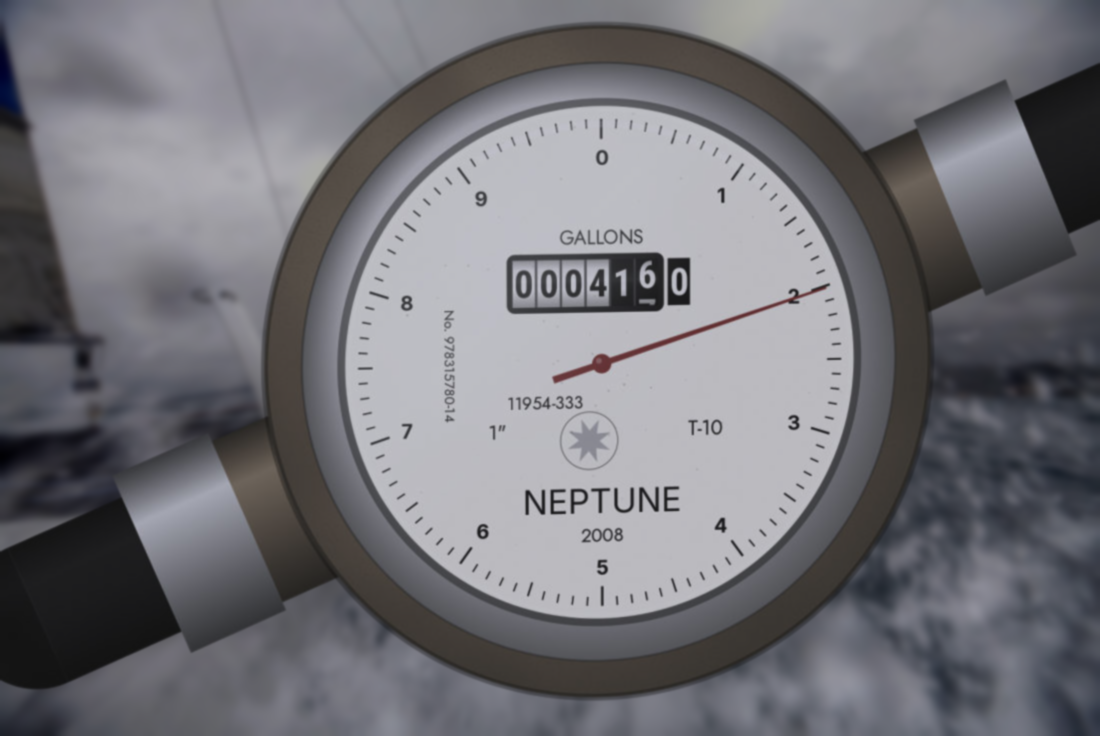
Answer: 4162.0 gal
